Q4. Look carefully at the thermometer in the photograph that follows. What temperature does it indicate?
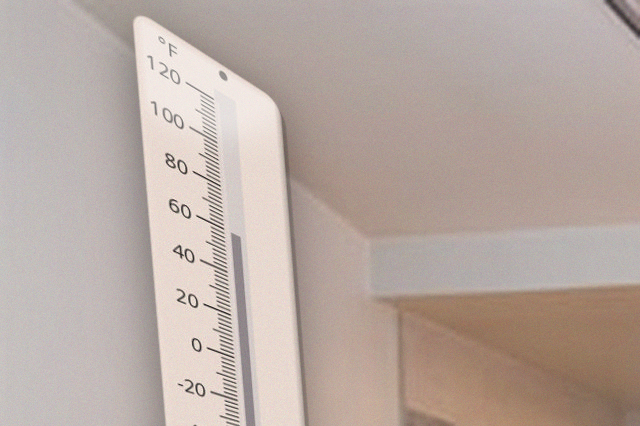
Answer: 60 °F
